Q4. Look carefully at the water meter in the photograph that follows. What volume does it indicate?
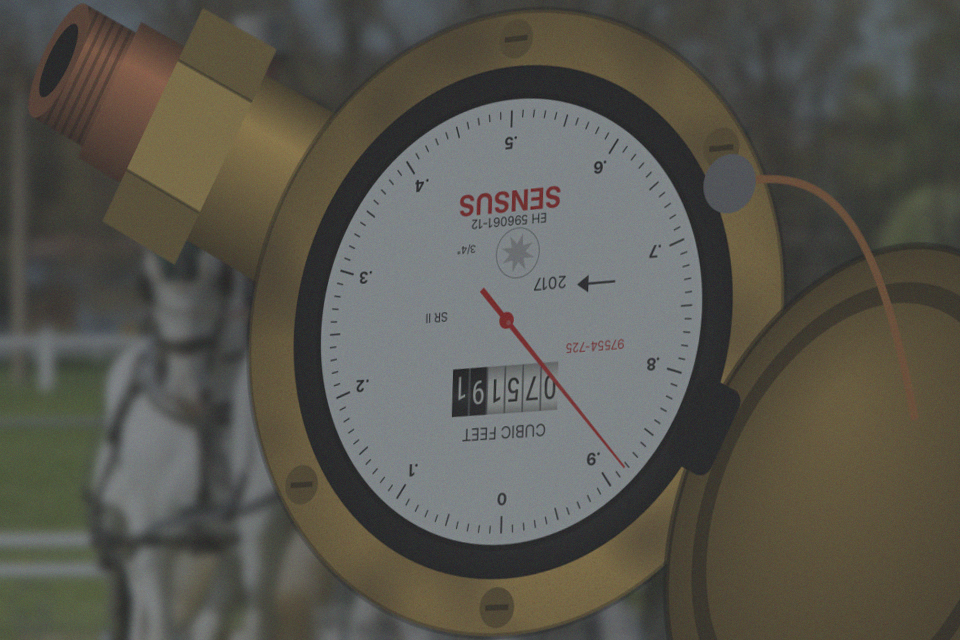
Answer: 75190.88 ft³
